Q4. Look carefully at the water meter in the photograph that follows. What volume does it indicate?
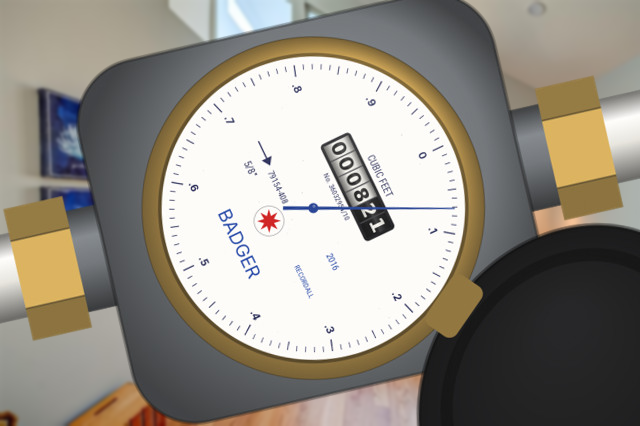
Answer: 821.07 ft³
